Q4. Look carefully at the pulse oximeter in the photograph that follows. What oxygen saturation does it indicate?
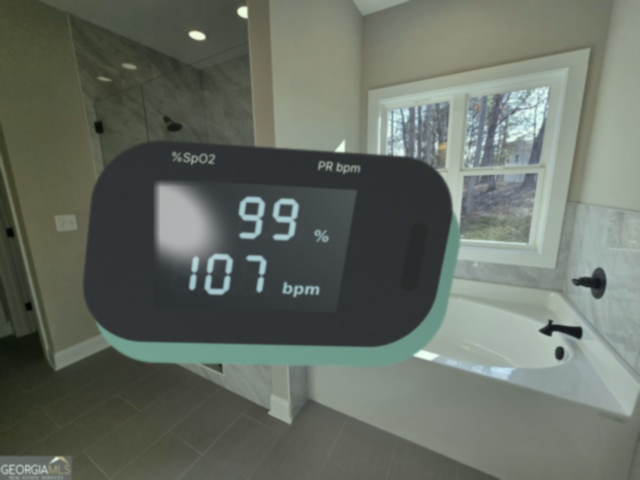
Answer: 99 %
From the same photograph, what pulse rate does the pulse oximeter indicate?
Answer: 107 bpm
